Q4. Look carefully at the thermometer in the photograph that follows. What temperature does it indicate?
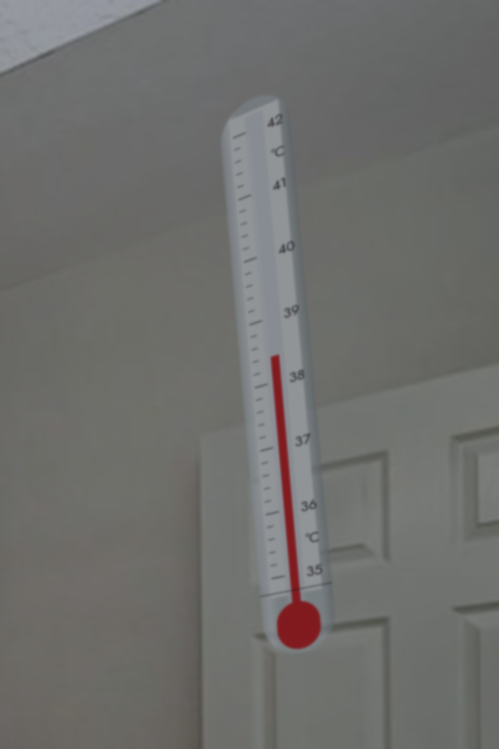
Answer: 38.4 °C
